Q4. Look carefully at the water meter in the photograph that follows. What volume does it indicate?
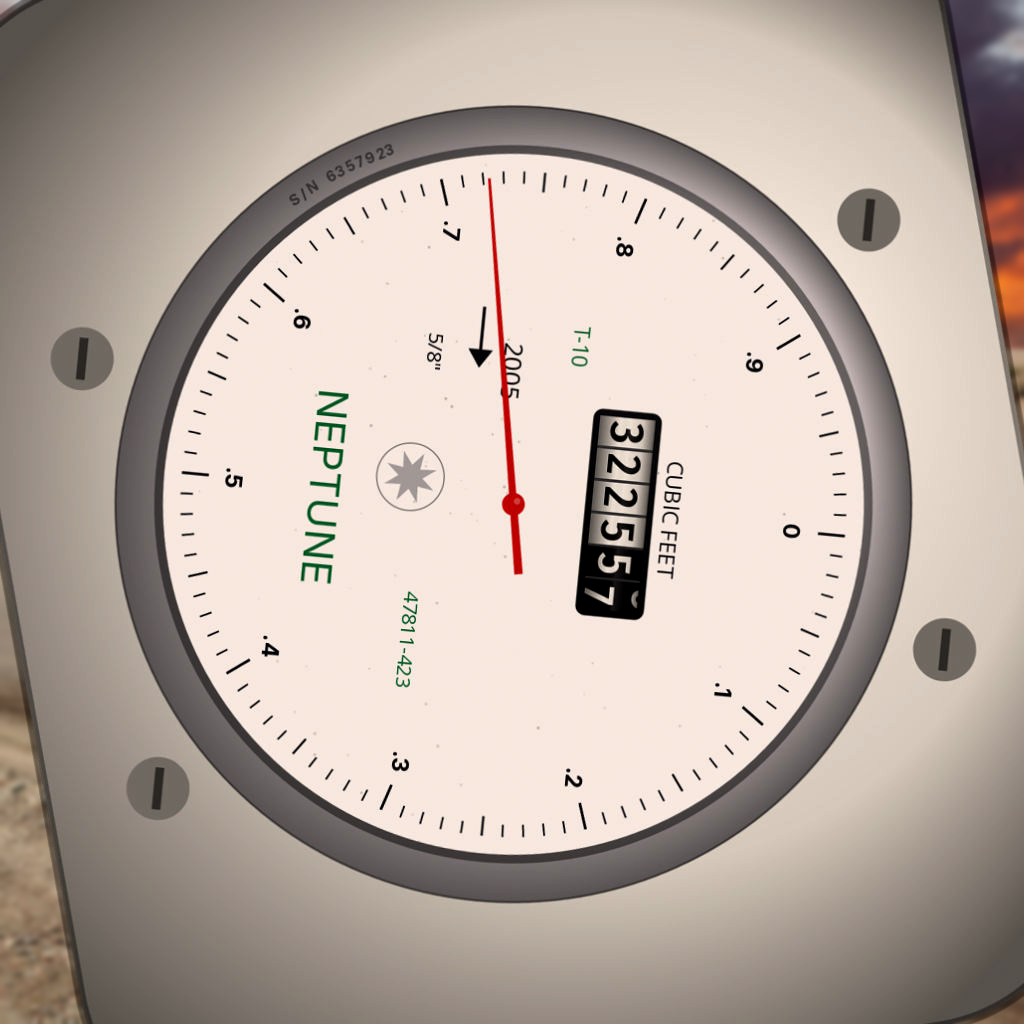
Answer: 322556.72 ft³
